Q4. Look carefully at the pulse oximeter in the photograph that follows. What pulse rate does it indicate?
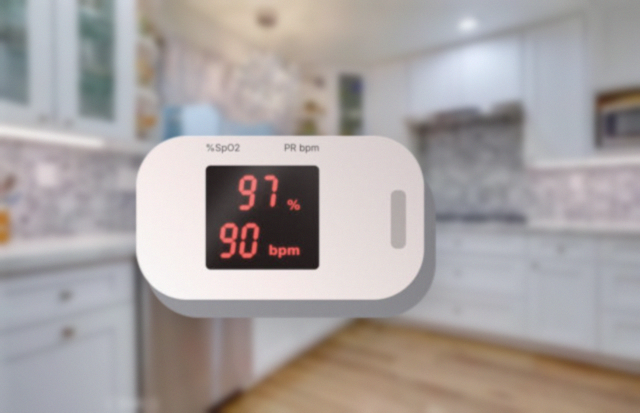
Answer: 90 bpm
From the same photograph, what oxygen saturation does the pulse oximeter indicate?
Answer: 97 %
